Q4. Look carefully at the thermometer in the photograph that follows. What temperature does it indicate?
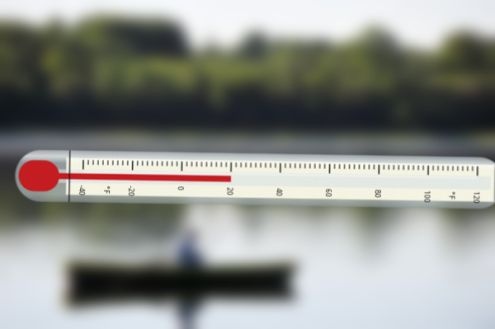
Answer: 20 °F
